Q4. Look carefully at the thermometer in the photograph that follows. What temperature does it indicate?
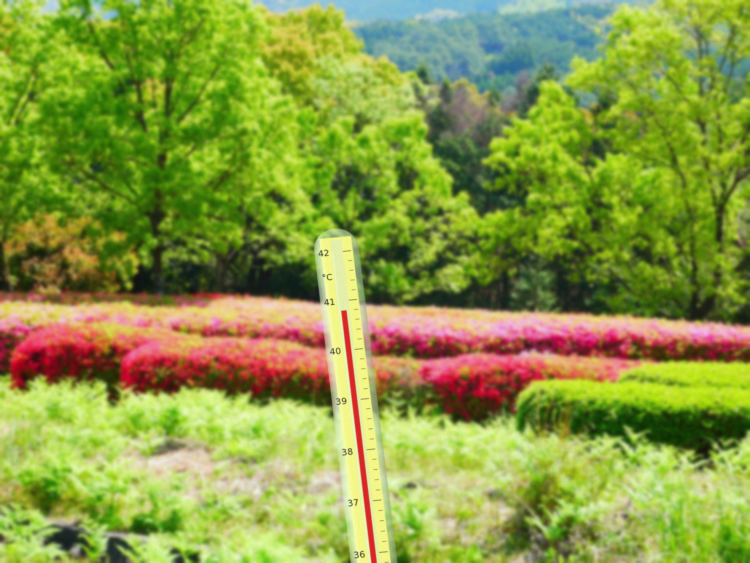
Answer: 40.8 °C
